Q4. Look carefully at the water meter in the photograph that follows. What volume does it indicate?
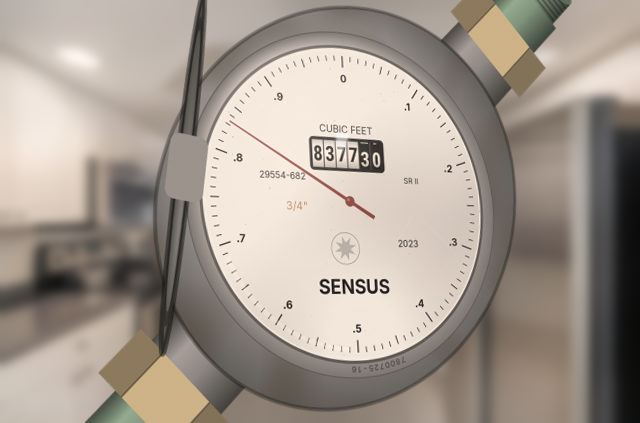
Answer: 837729.83 ft³
